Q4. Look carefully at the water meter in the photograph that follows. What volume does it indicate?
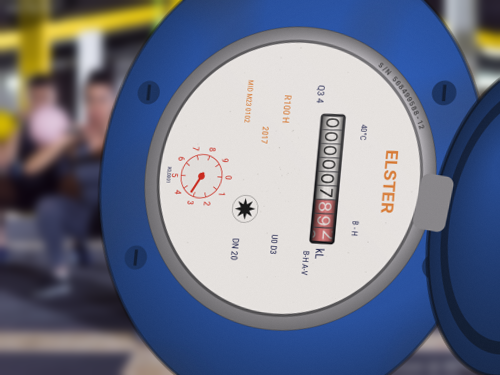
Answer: 7.8923 kL
